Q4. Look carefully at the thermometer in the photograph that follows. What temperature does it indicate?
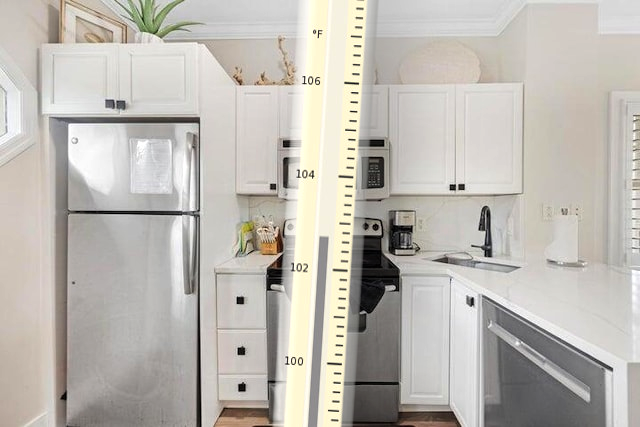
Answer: 102.7 °F
